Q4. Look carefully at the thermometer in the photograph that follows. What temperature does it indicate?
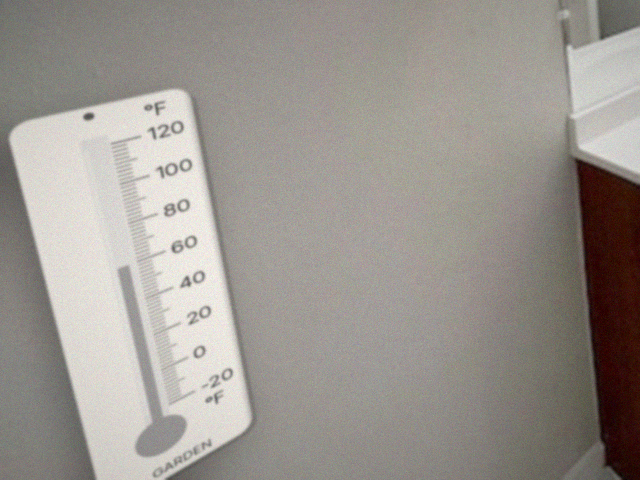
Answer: 60 °F
